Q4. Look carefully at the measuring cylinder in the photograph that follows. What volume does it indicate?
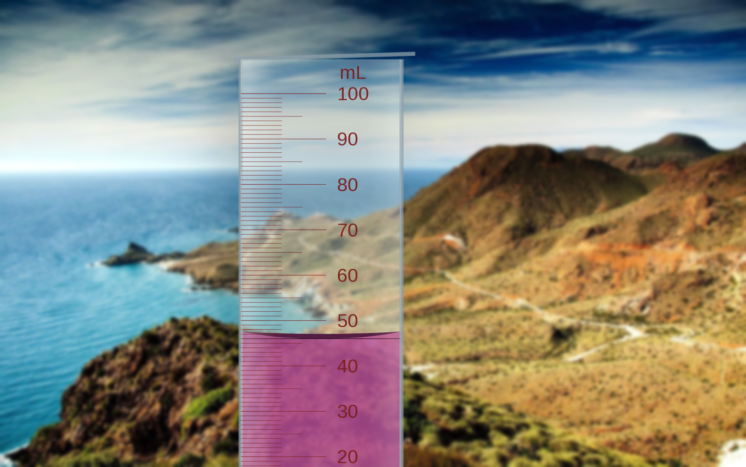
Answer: 46 mL
